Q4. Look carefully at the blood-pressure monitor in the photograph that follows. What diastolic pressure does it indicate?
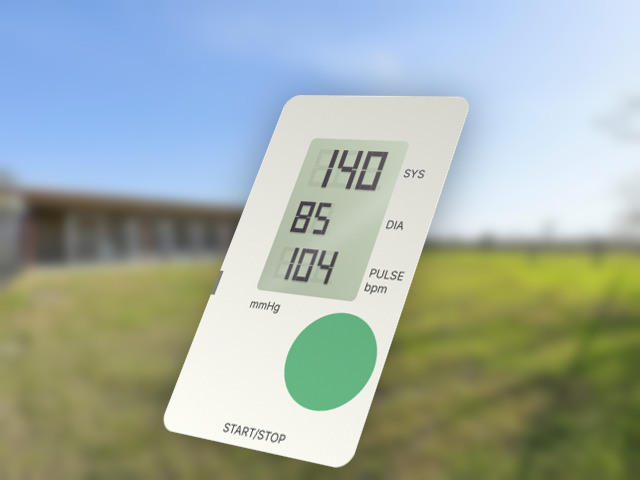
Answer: 85 mmHg
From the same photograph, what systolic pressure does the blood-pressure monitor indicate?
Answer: 140 mmHg
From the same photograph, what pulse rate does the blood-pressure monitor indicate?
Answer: 104 bpm
